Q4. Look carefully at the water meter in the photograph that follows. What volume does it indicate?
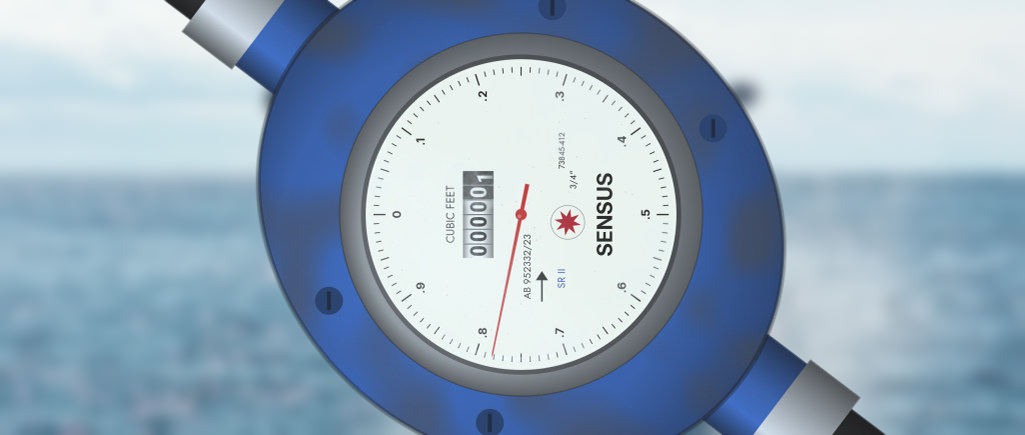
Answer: 0.78 ft³
